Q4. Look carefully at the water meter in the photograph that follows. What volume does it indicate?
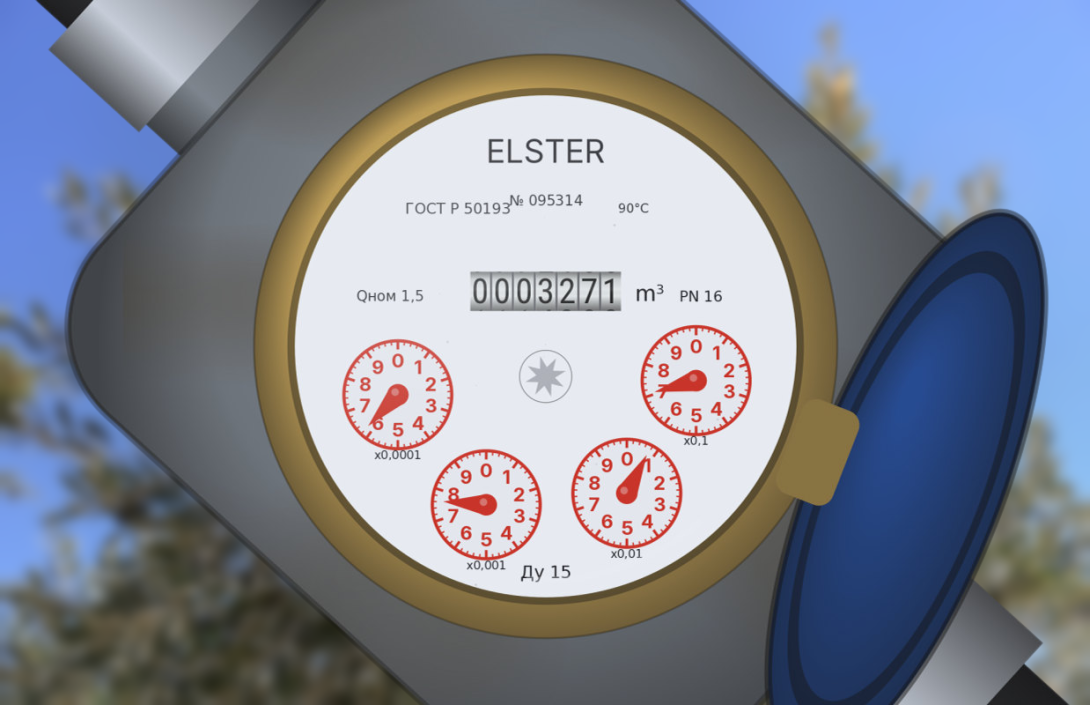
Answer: 3271.7076 m³
